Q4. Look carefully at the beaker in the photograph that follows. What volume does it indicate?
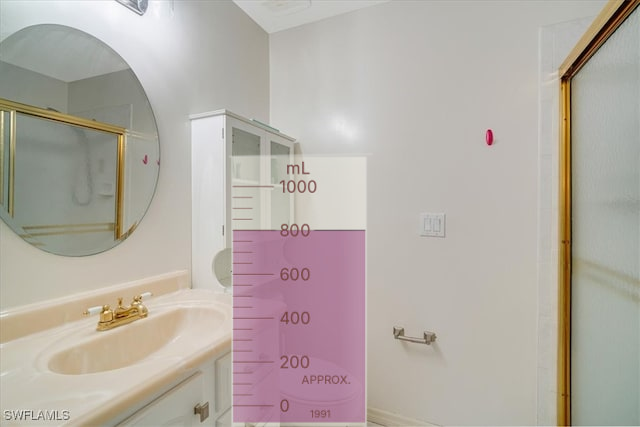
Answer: 800 mL
